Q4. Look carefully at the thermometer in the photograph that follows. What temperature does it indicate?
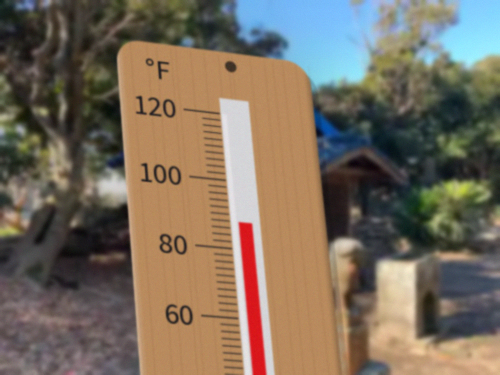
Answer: 88 °F
